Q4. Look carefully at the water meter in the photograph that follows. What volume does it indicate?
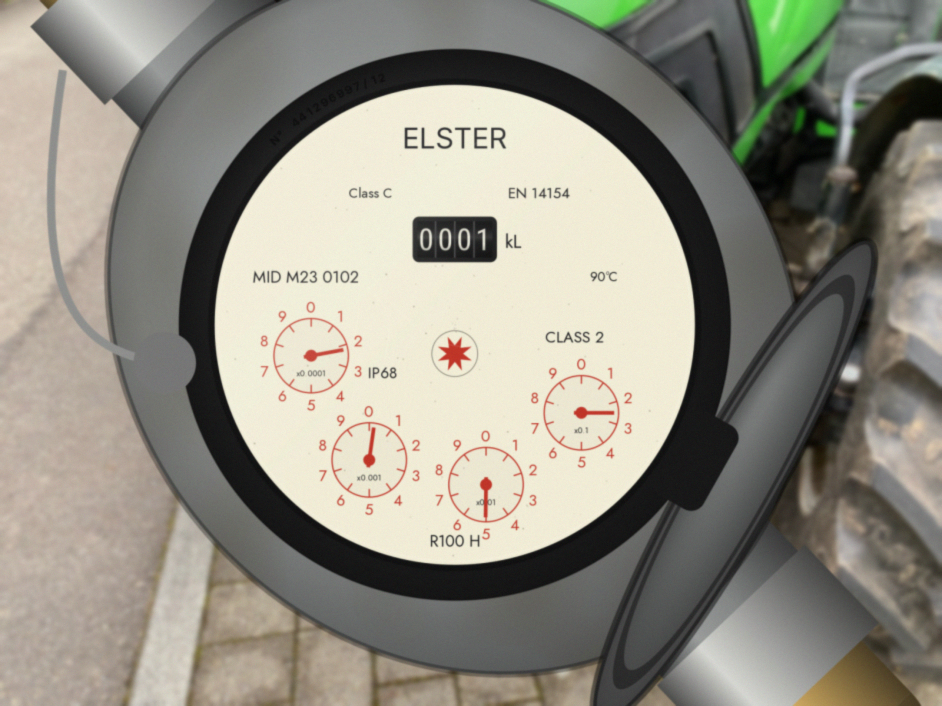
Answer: 1.2502 kL
